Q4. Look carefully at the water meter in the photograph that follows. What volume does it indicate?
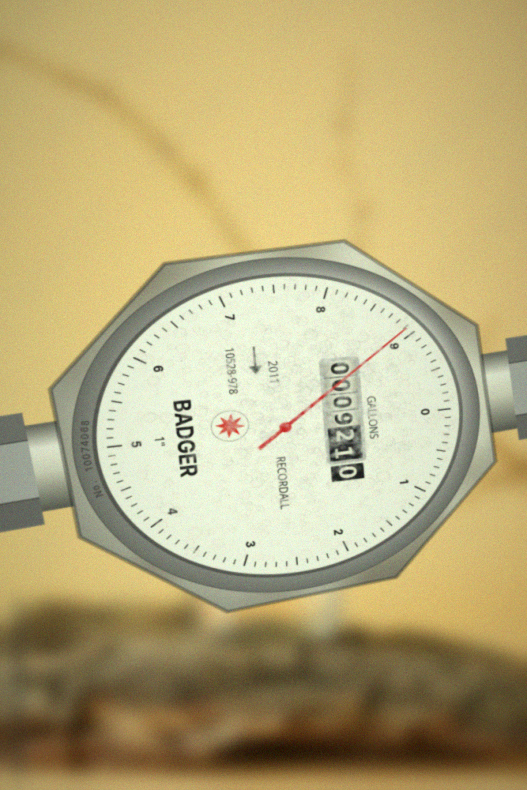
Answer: 9208.9 gal
